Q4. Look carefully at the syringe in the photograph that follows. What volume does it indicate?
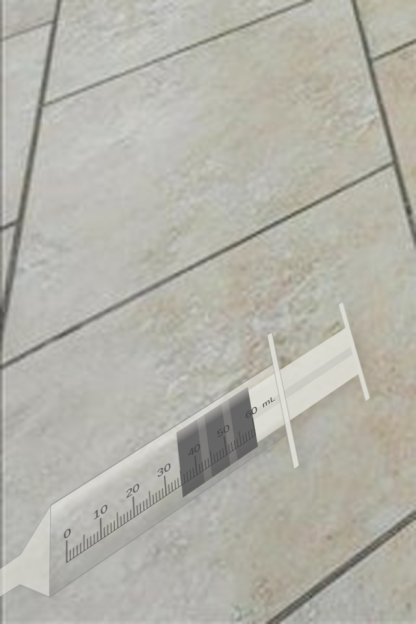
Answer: 35 mL
